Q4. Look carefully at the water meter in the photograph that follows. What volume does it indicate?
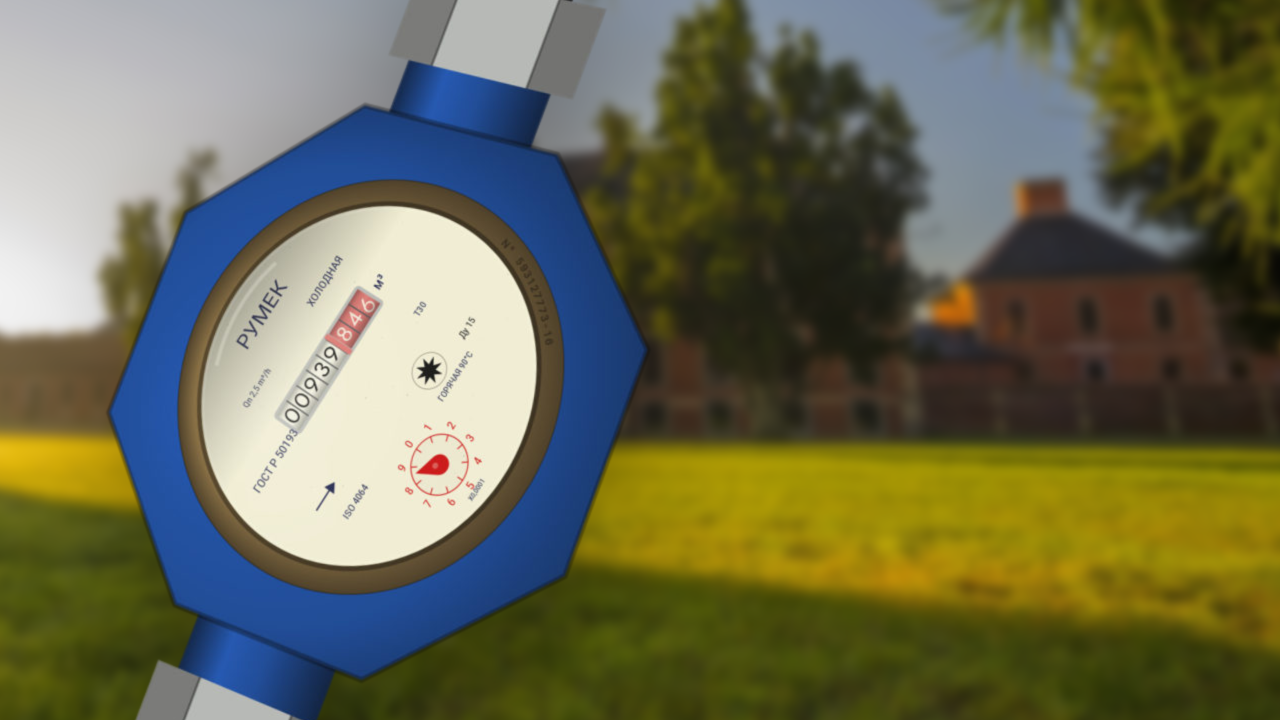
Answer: 939.8458 m³
